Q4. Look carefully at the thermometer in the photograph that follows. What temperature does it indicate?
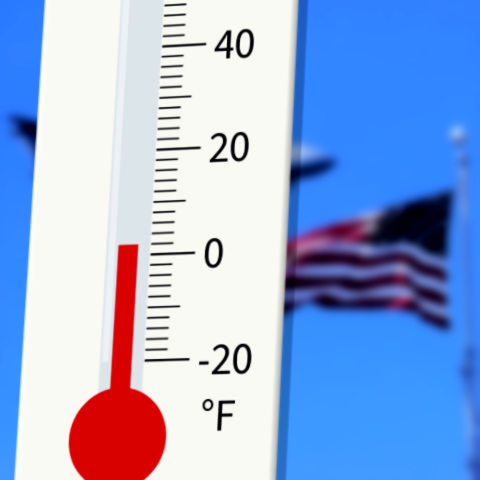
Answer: 2 °F
